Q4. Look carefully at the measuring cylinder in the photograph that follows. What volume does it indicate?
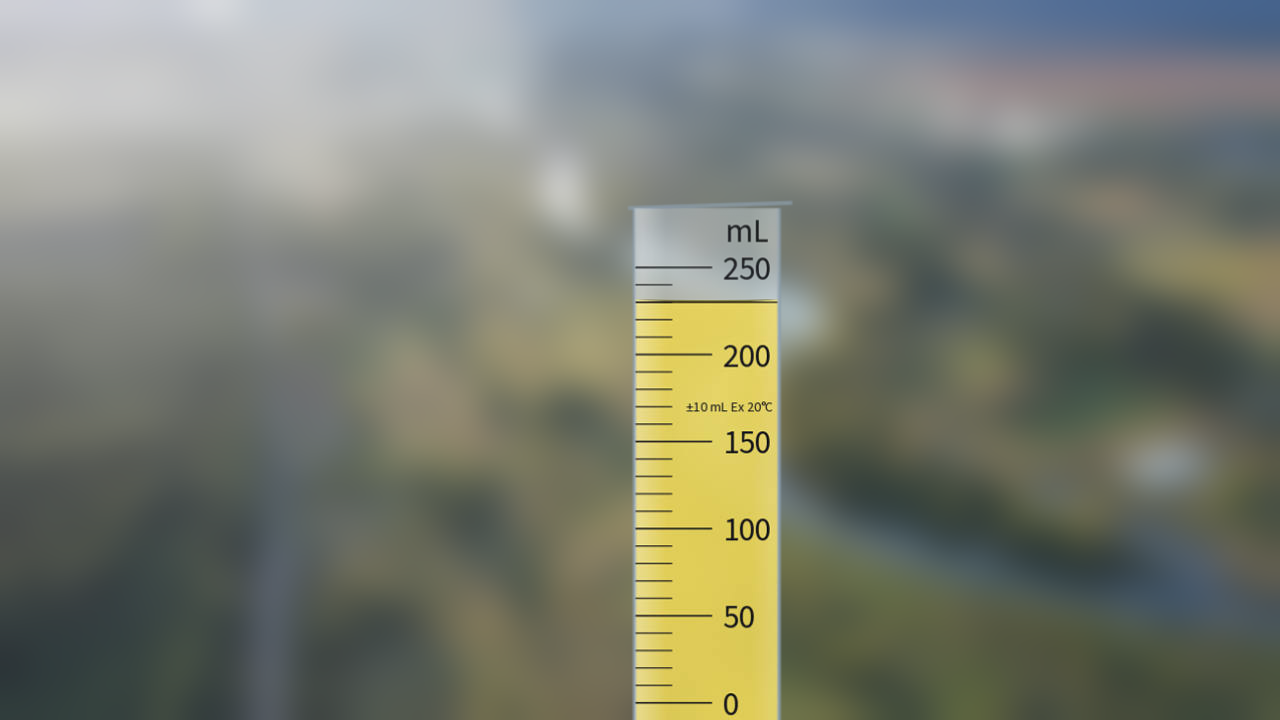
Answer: 230 mL
